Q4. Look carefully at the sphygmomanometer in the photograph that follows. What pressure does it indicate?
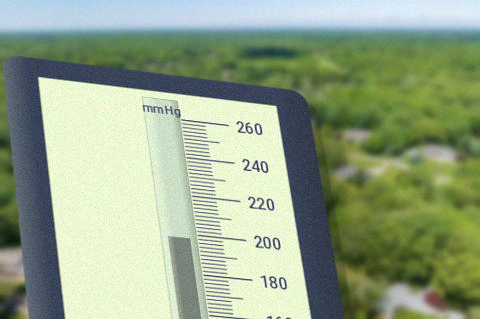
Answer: 198 mmHg
